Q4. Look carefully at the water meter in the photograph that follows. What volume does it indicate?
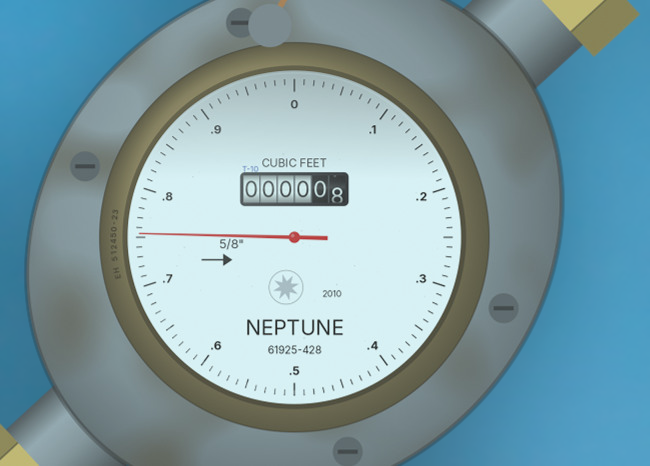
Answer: 7.75 ft³
